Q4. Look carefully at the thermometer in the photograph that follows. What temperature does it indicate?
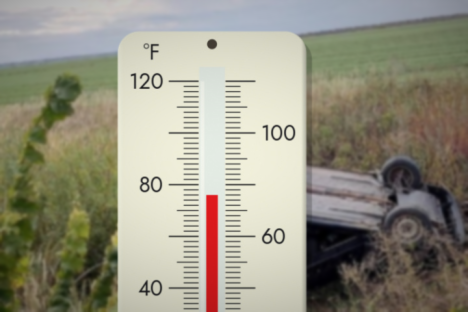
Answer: 76 °F
